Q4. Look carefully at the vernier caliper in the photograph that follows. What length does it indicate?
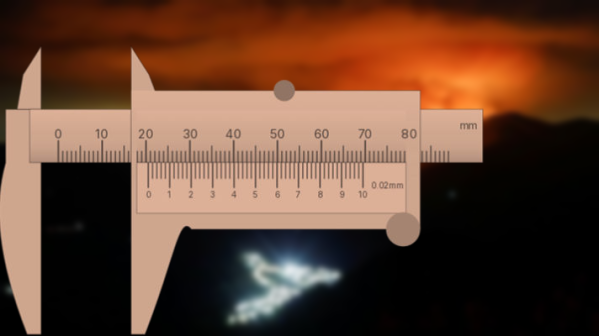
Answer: 20.5 mm
